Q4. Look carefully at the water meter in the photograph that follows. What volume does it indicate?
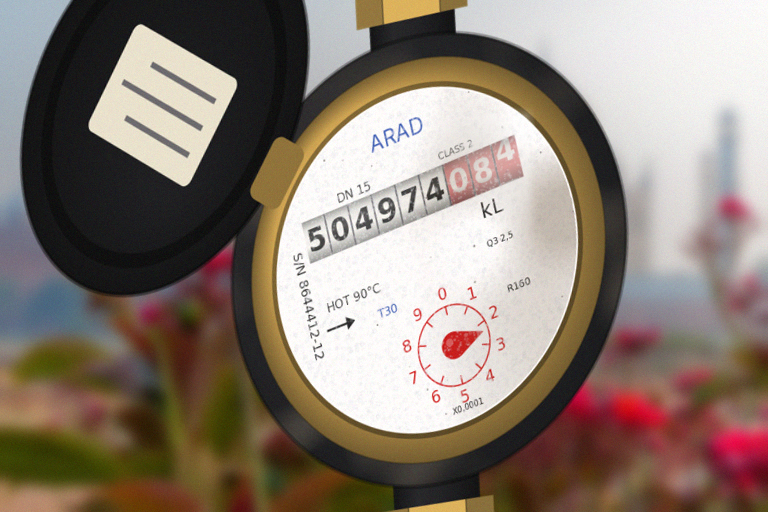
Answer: 504974.0842 kL
